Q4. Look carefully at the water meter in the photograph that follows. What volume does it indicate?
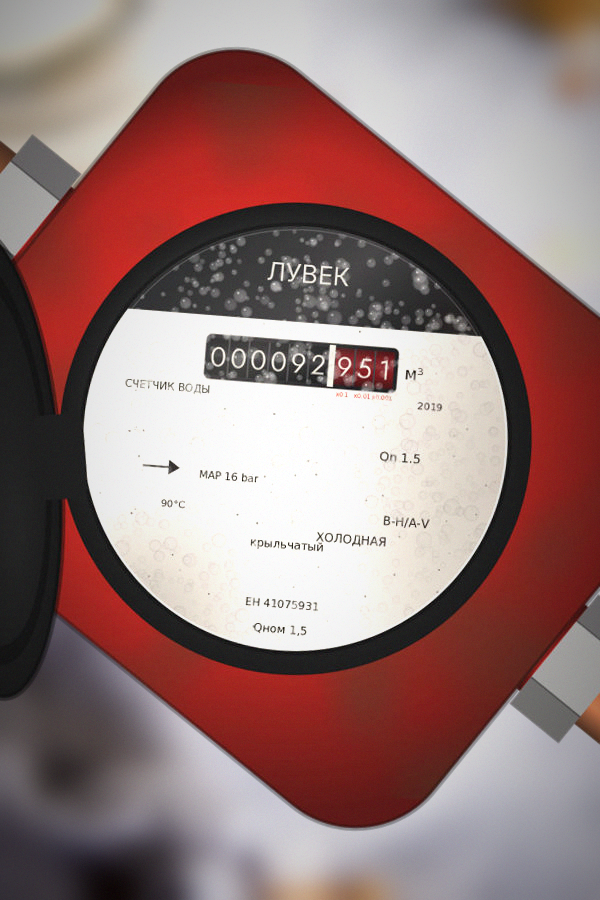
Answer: 92.951 m³
